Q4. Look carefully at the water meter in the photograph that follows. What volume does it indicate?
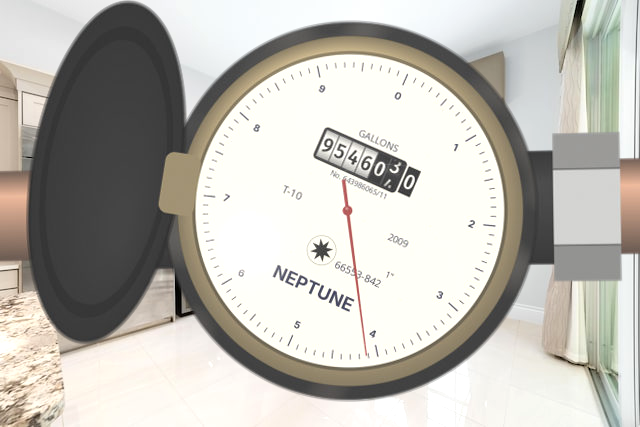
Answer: 9546034.1 gal
